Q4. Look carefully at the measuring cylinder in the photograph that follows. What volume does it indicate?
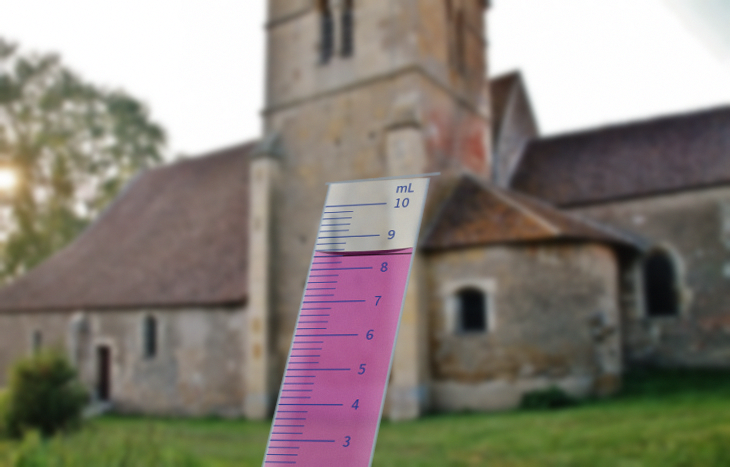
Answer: 8.4 mL
